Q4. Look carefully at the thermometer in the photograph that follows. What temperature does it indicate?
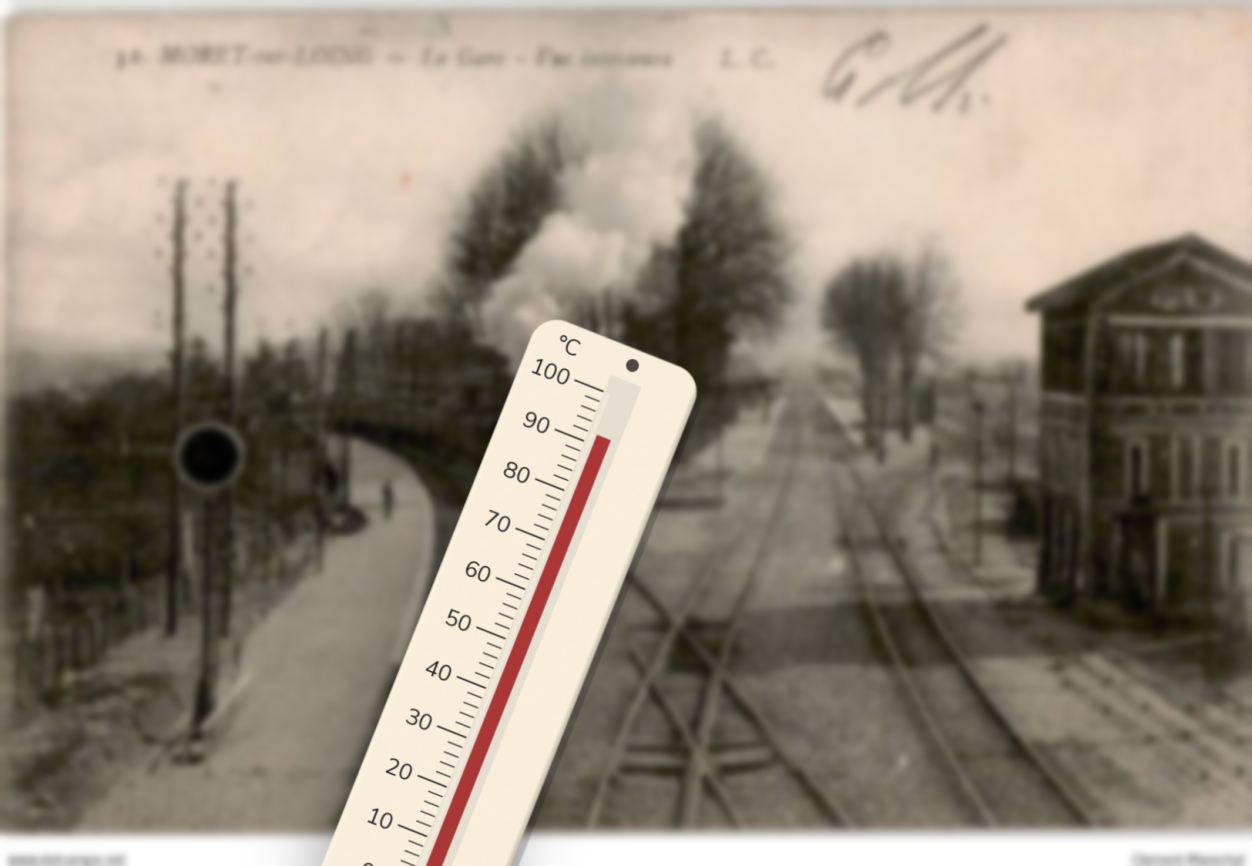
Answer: 92 °C
